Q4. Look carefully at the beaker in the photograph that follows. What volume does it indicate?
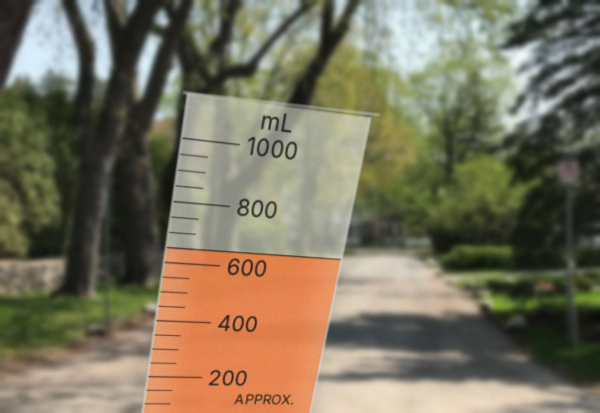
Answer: 650 mL
